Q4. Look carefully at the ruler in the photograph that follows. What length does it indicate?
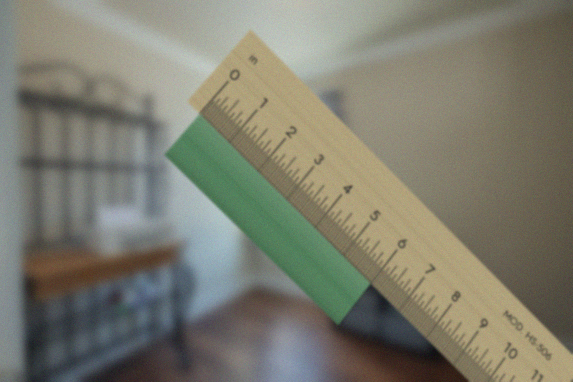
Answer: 6 in
